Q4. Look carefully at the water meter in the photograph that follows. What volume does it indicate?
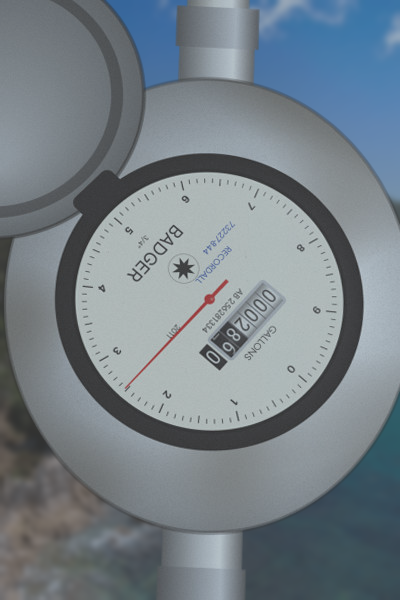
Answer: 2862.5 gal
